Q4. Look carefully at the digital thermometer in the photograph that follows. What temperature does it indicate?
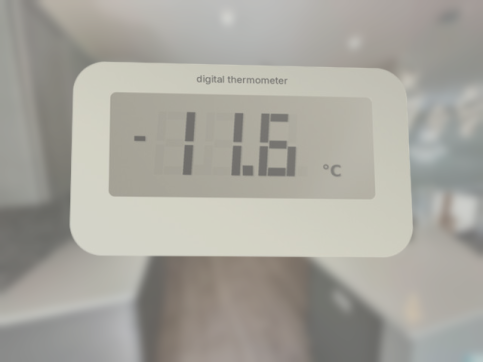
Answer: -11.6 °C
